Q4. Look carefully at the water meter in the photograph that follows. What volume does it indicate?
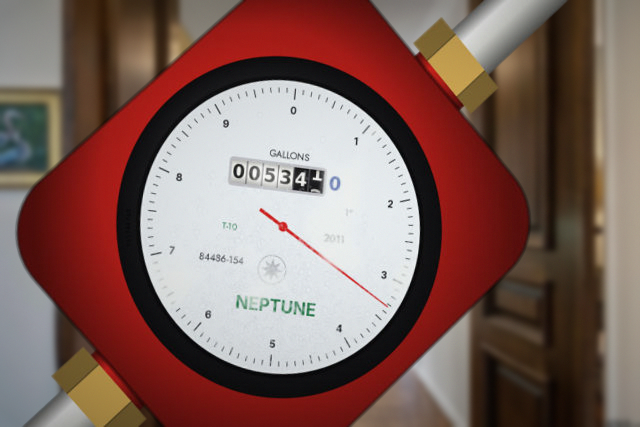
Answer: 53413.3 gal
